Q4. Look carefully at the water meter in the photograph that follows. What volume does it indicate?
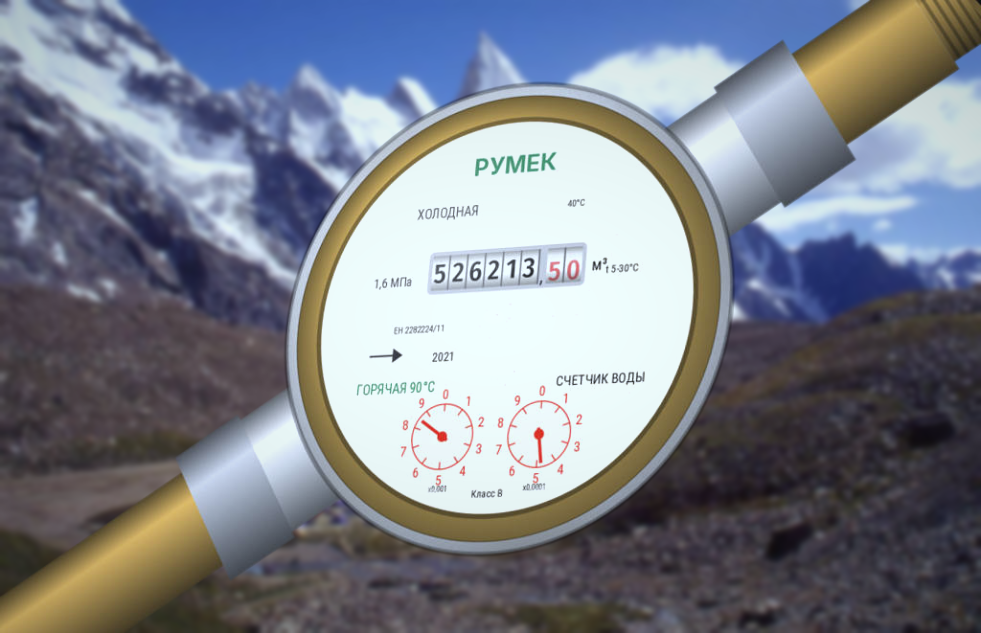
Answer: 526213.4984 m³
